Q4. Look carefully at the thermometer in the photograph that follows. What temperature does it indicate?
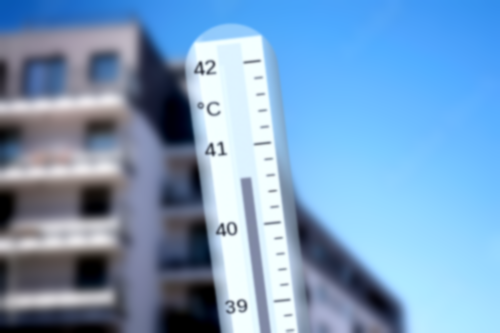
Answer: 40.6 °C
